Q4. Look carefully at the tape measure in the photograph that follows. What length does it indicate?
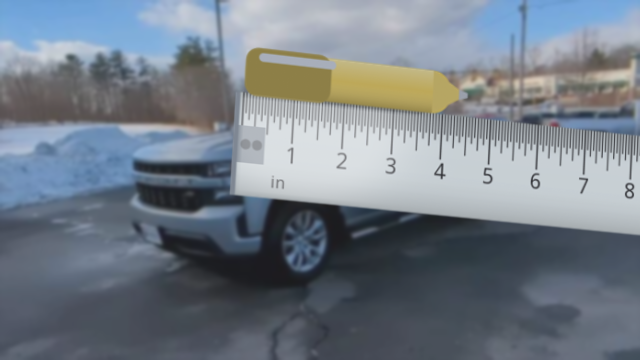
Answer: 4.5 in
